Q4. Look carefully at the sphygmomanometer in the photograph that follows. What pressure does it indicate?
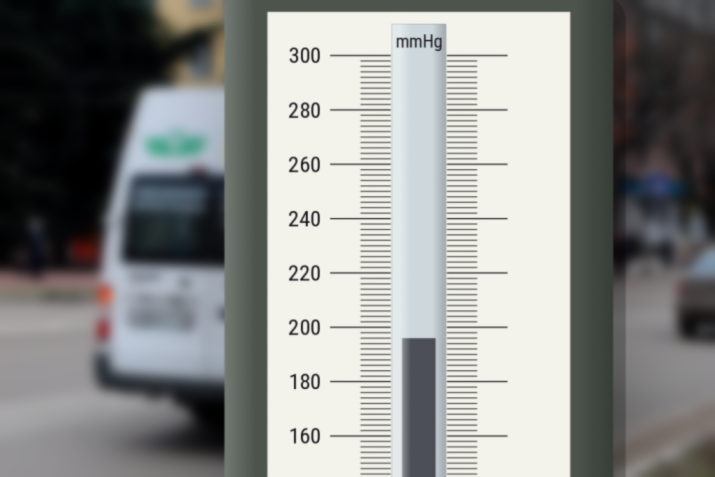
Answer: 196 mmHg
